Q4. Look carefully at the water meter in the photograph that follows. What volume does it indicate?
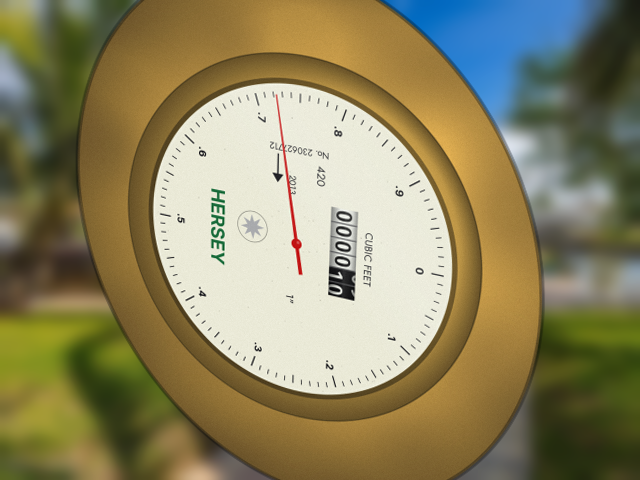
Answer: 9.72 ft³
